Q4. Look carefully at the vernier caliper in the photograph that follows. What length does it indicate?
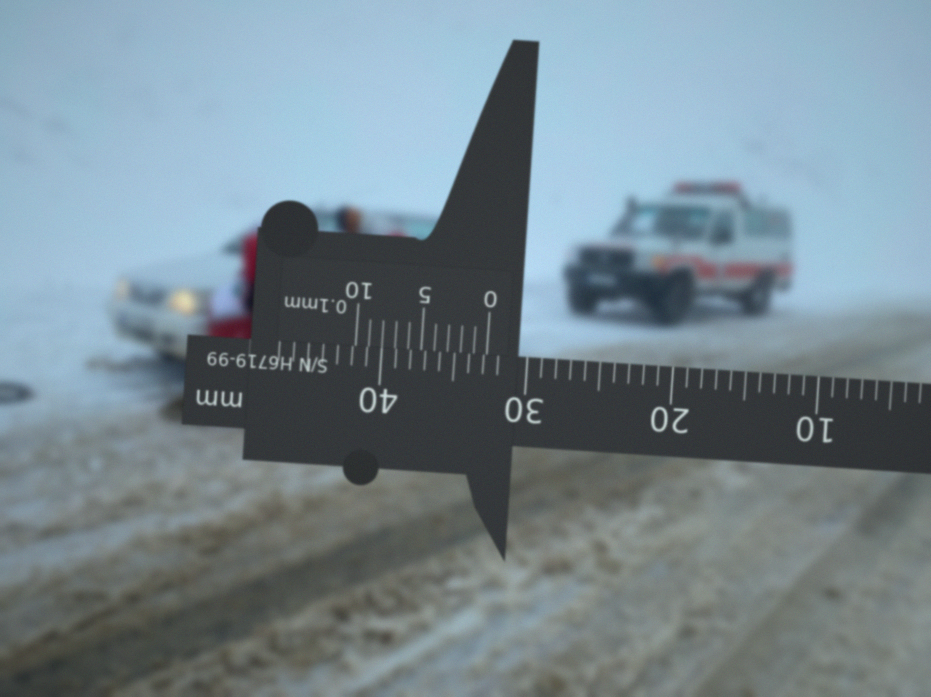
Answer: 32.8 mm
